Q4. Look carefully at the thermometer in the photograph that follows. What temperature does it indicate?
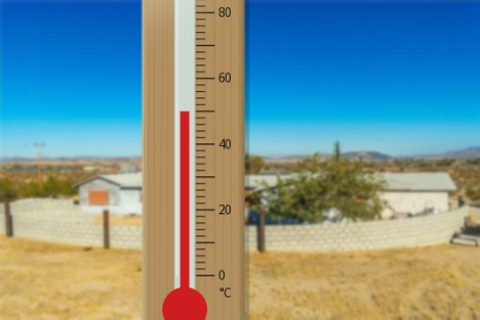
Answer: 50 °C
